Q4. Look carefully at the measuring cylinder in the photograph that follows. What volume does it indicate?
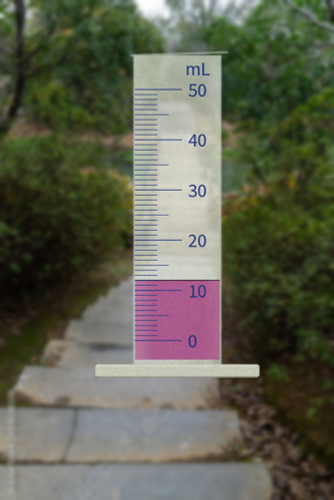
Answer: 12 mL
